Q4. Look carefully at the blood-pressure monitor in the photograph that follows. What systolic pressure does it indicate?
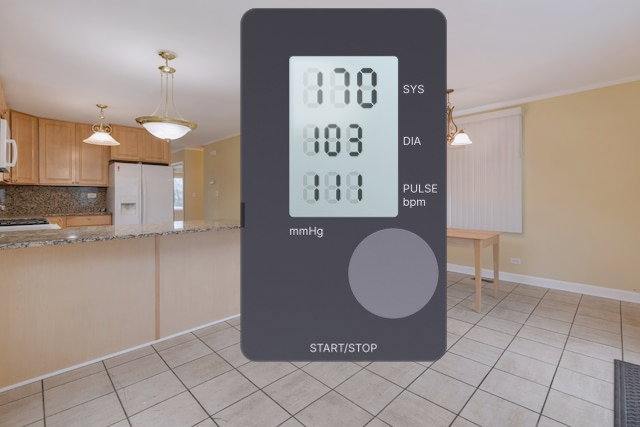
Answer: 170 mmHg
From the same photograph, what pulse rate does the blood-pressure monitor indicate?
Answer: 111 bpm
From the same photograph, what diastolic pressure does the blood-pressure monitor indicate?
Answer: 103 mmHg
